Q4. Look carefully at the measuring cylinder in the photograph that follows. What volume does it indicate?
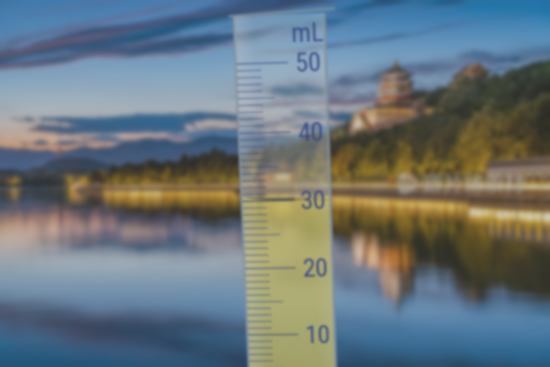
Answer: 30 mL
